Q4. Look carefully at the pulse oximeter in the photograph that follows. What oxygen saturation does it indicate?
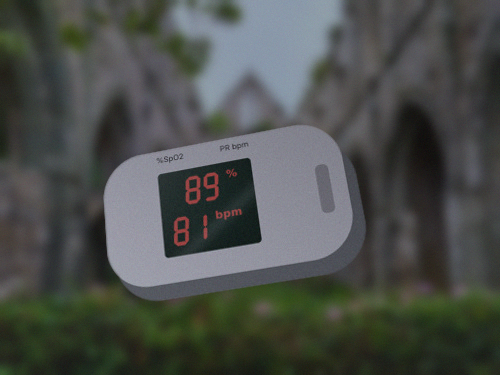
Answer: 89 %
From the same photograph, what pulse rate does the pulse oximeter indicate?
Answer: 81 bpm
